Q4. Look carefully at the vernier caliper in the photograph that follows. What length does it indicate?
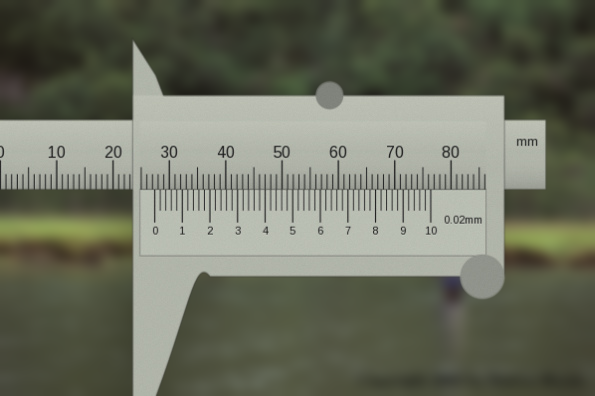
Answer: 27.4 mm
